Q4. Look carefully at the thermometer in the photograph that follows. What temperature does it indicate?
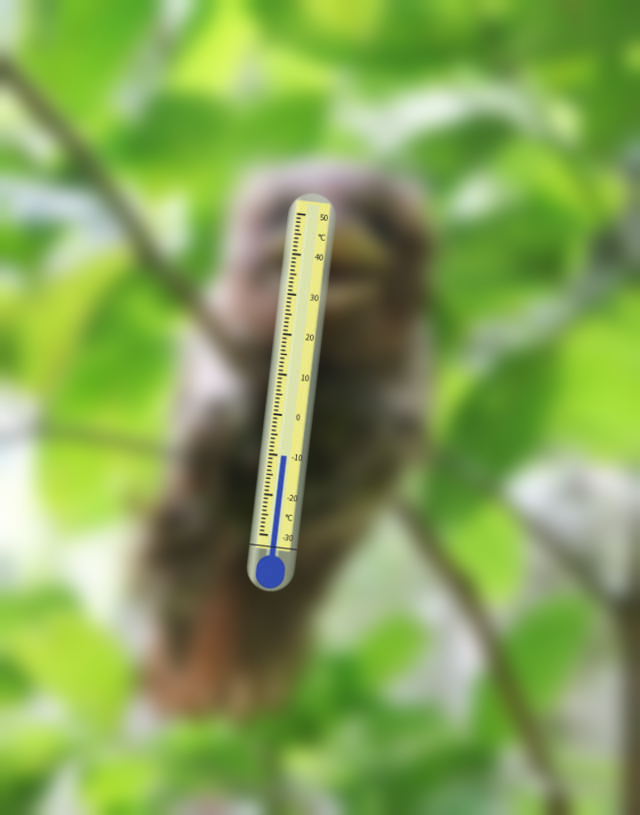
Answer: -10 °C
